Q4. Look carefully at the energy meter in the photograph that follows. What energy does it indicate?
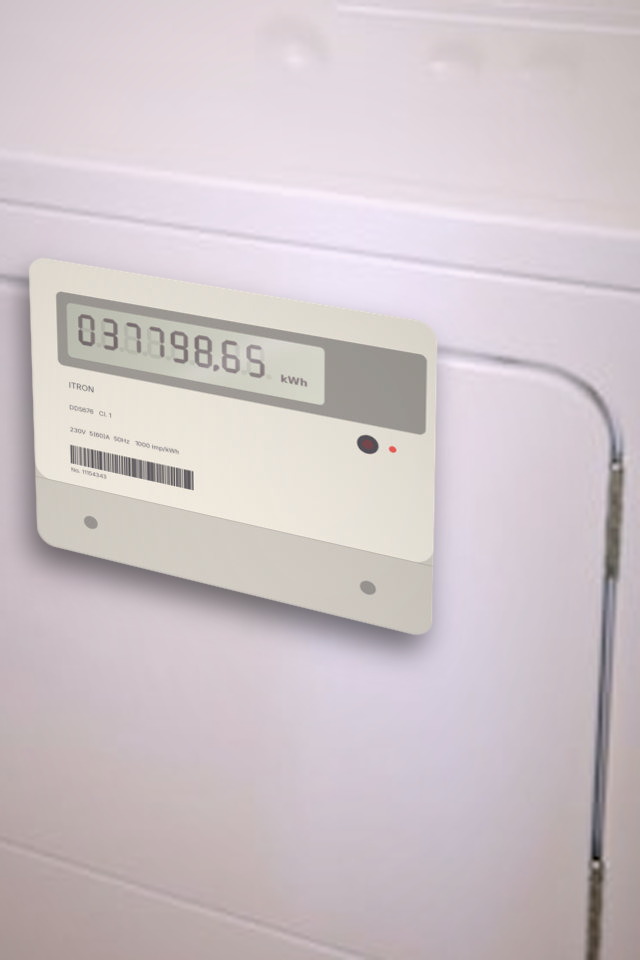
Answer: 37798.65 kWh
